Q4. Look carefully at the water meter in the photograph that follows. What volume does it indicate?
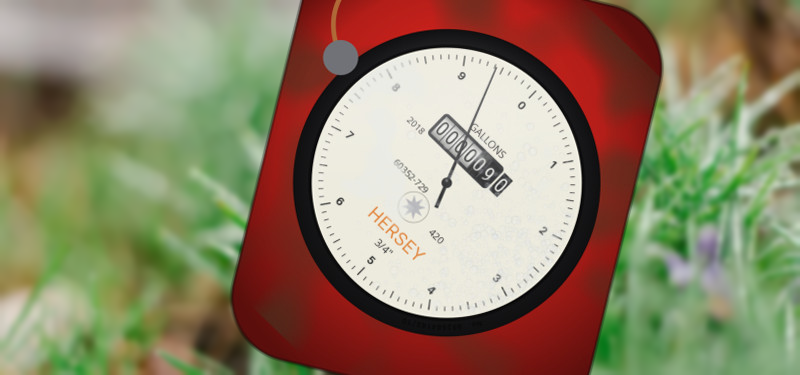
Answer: 89.4 gal
